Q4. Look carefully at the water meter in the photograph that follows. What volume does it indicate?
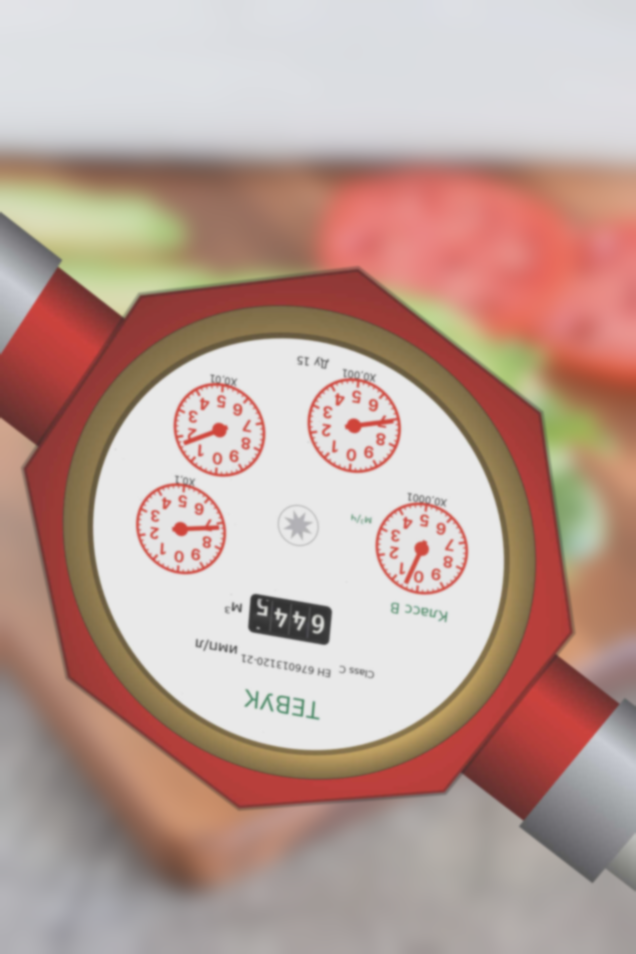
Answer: 6444.7170 m³
